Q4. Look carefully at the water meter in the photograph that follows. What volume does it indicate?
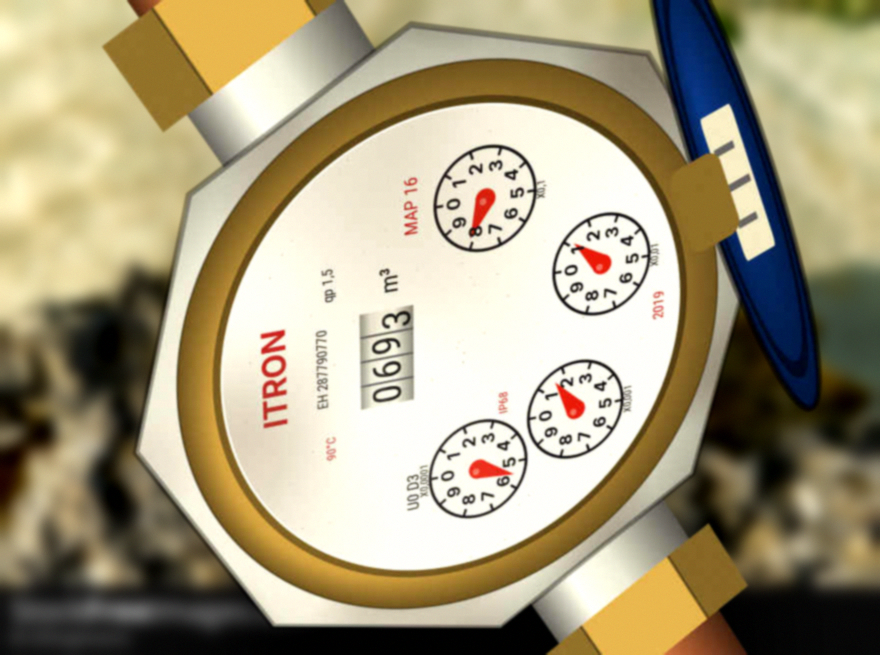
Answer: 692.8115 m³
